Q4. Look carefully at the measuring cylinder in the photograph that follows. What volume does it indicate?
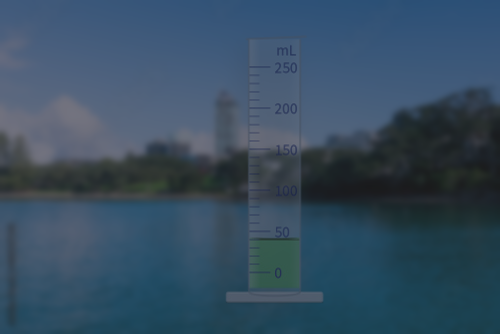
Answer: 40 mL
